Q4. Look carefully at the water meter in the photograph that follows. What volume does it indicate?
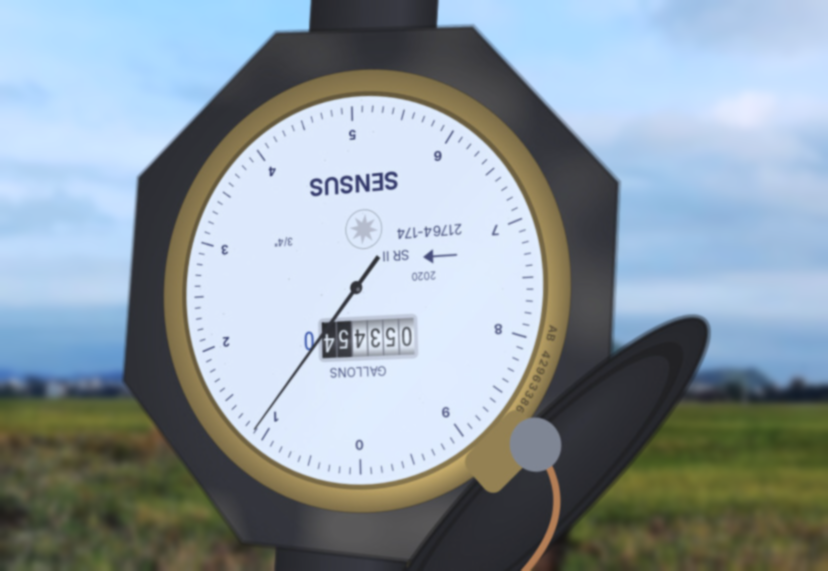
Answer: 534541.1 gal
